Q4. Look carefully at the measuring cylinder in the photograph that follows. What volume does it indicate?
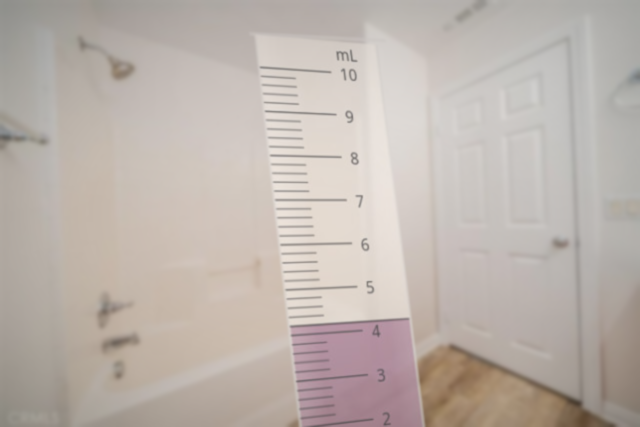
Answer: 4.2 mL
